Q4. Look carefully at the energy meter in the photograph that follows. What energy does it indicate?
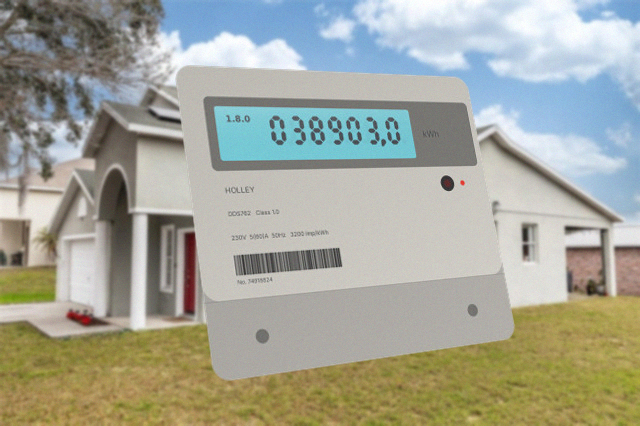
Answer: 38903.0 kWh
